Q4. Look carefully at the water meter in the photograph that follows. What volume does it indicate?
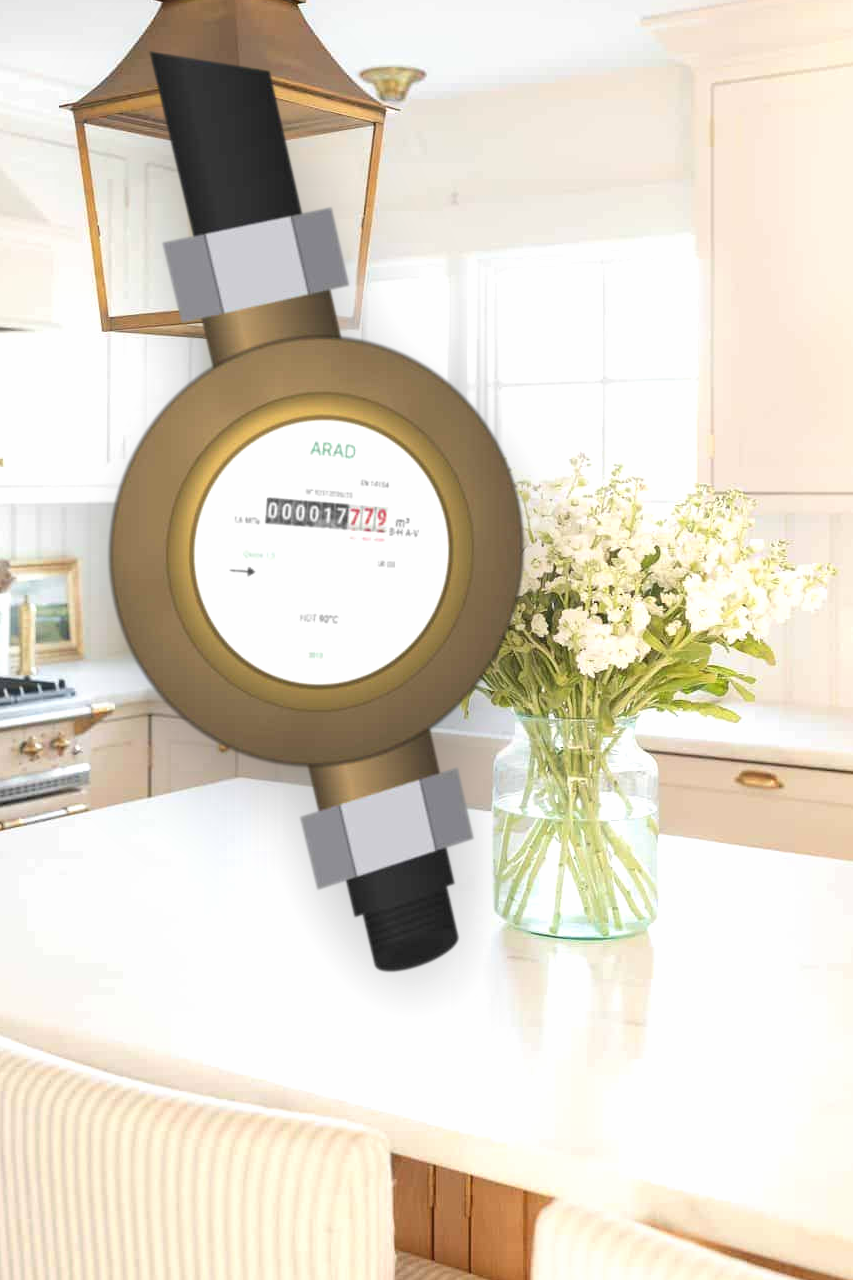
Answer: 17.779 m³
